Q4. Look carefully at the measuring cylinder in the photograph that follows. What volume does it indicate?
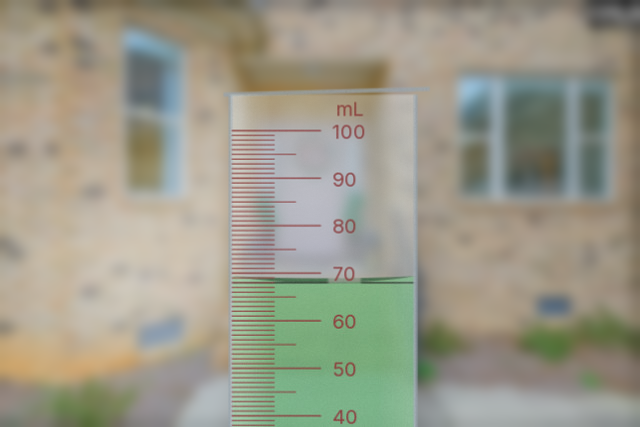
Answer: 68 mL
